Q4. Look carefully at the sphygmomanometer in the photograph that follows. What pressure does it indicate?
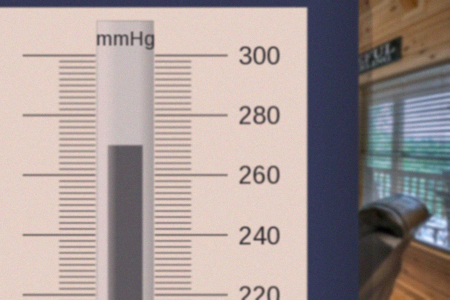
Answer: 270 mmHg
